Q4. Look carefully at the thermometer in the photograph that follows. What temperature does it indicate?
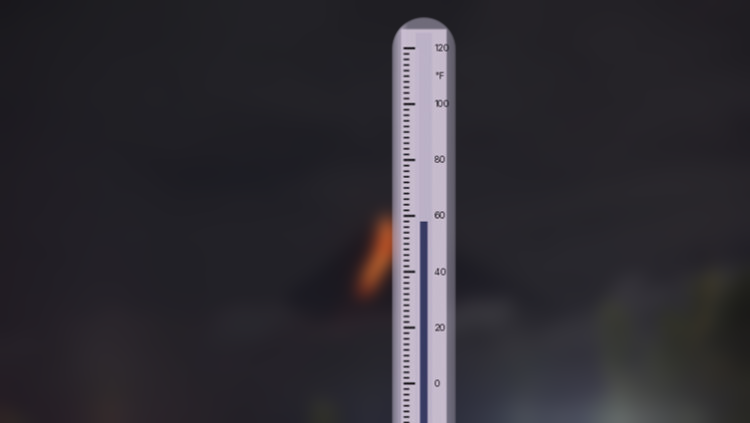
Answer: 58 °F
